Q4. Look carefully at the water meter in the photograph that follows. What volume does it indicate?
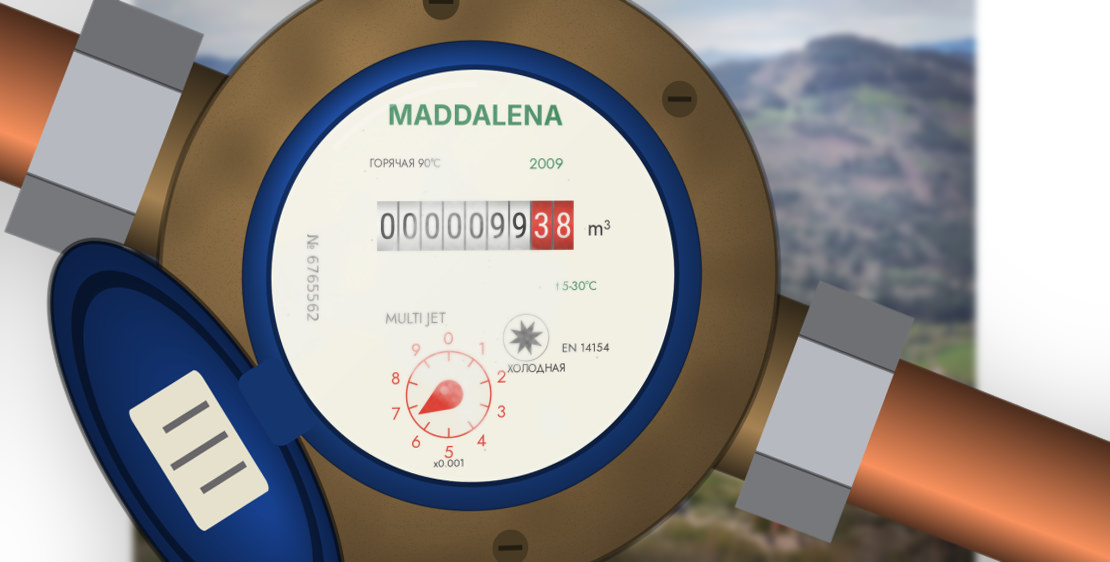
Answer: 99.386 m³
